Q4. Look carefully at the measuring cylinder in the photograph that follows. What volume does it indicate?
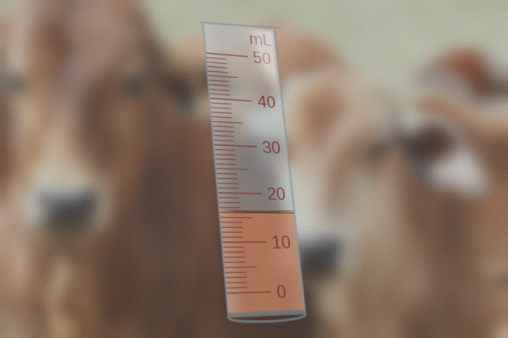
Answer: 16 mL
